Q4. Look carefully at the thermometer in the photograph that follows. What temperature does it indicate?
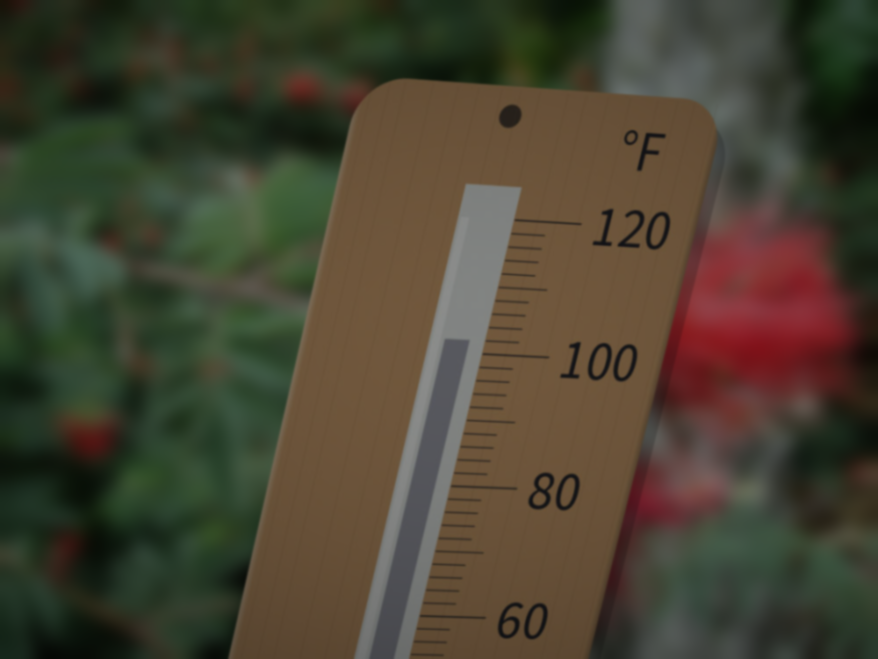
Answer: 102 °F
